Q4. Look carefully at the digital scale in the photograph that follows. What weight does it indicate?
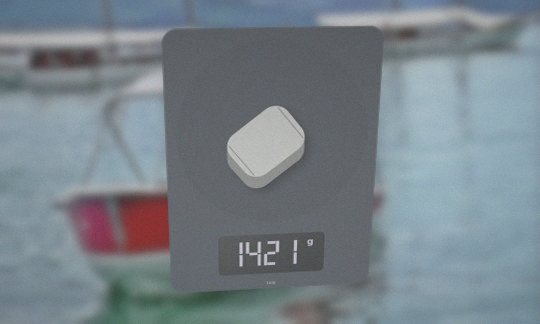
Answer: 1421 g
